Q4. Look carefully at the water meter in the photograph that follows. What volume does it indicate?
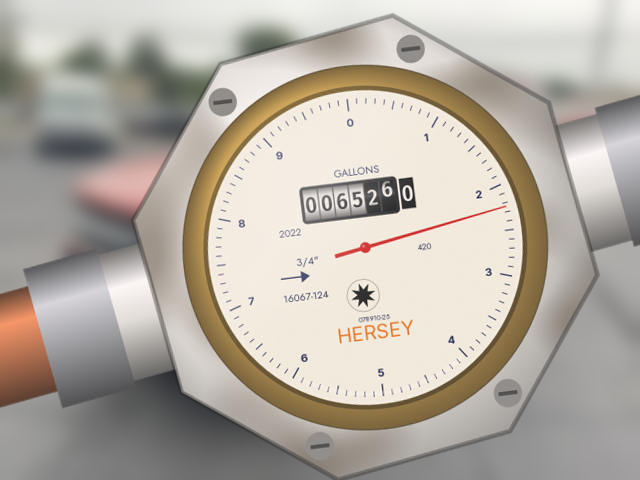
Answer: 65262.2 gal
